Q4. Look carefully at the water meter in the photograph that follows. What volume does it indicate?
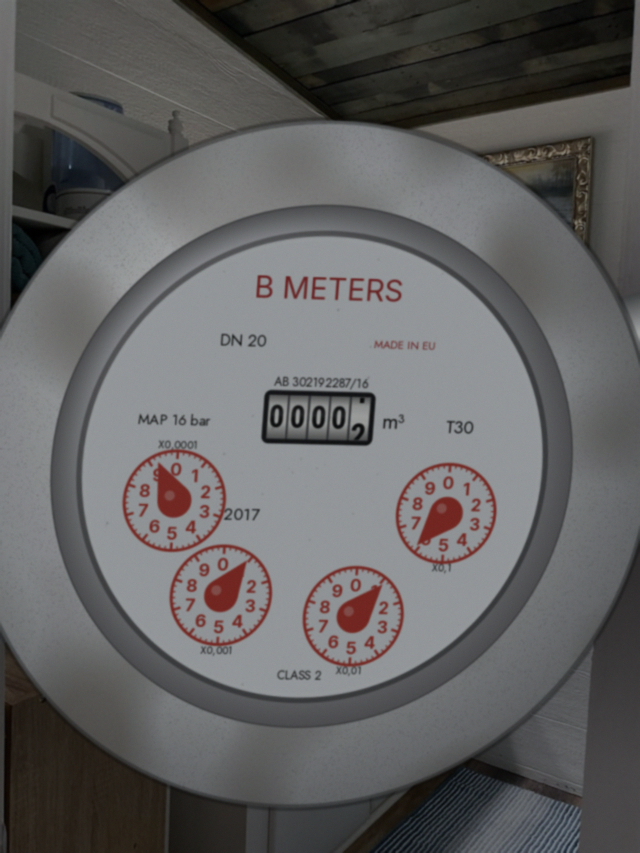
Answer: 1.6109 m³
